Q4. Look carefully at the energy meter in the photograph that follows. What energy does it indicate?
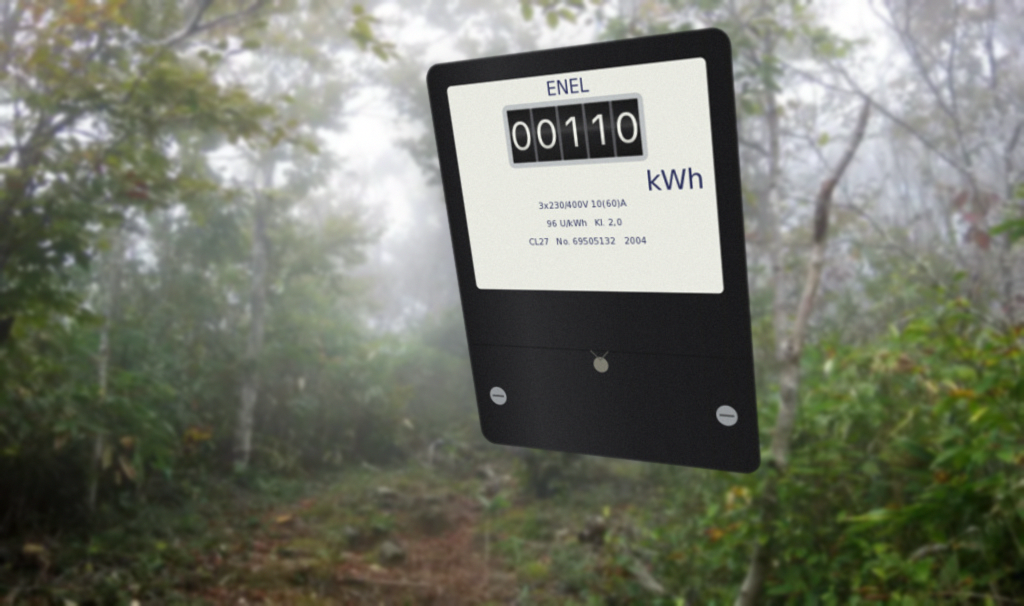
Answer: 110 kWh
